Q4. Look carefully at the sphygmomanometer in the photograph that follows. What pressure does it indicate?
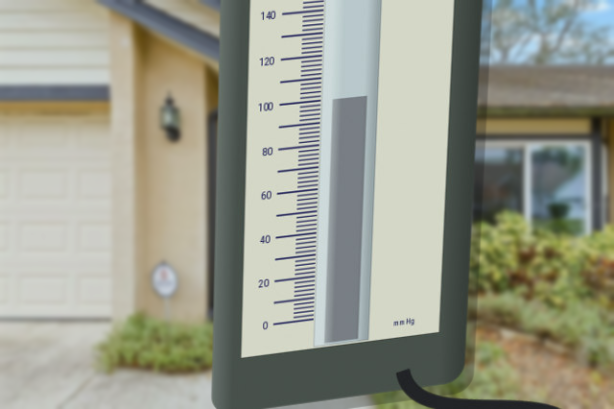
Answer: 100 mmHg
